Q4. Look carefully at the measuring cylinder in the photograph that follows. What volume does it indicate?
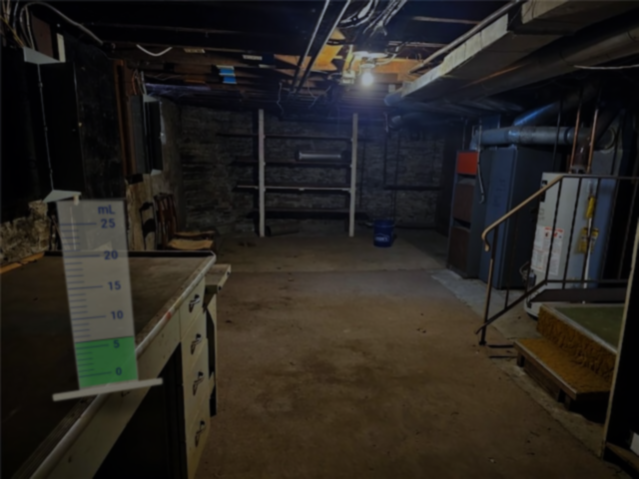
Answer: 6 mL
